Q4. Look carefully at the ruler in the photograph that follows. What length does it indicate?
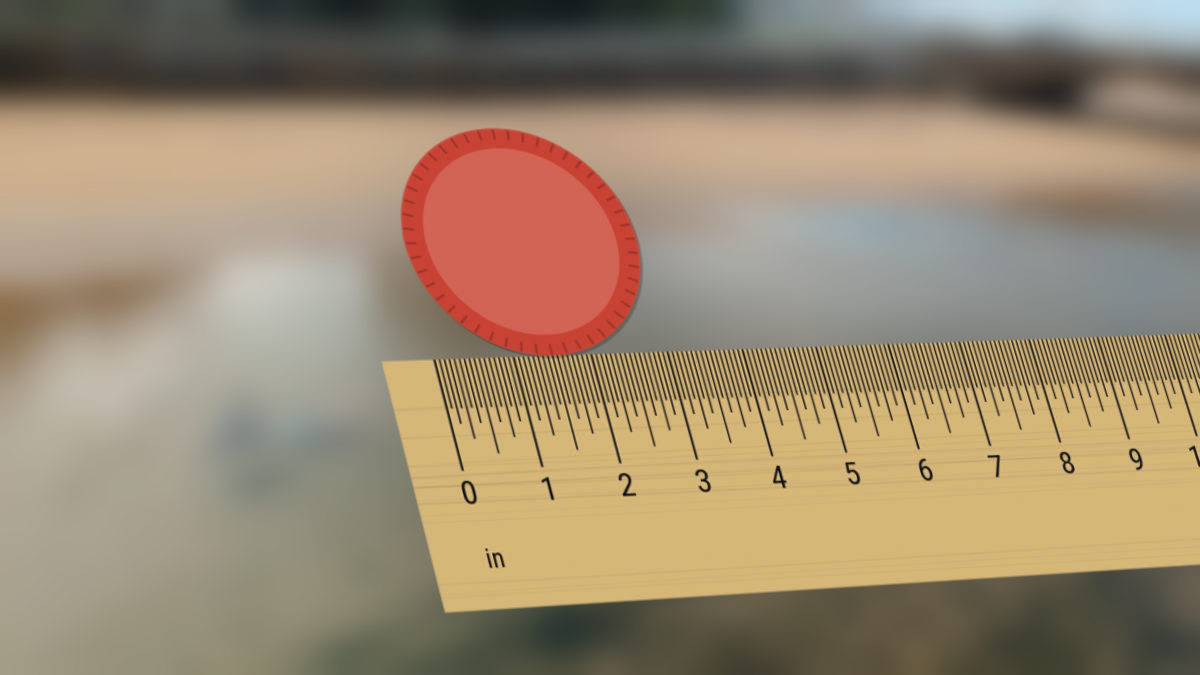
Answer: 3 in
